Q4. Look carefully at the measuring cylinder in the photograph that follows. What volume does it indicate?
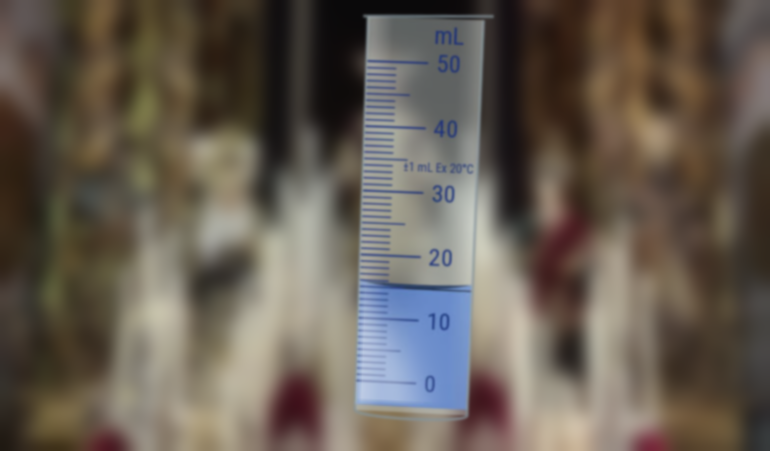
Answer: 15 mL
